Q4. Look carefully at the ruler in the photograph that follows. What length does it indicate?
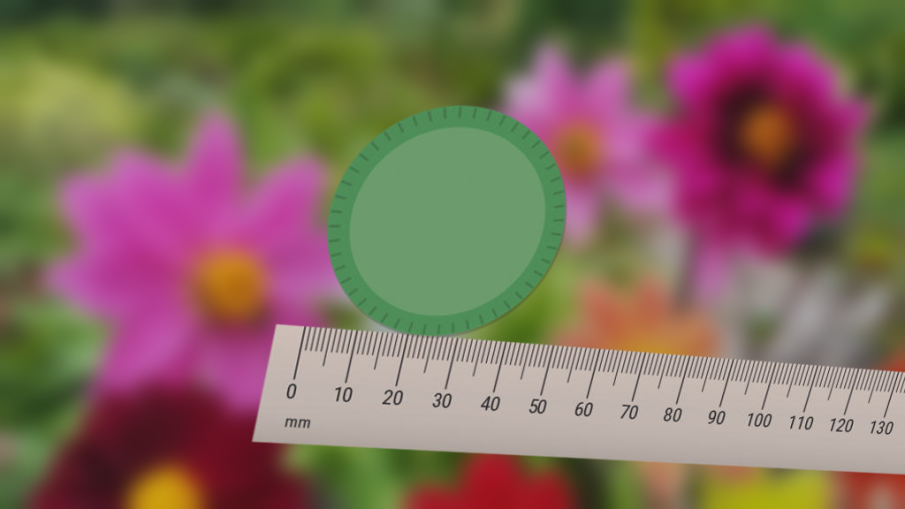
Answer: 46 mm
